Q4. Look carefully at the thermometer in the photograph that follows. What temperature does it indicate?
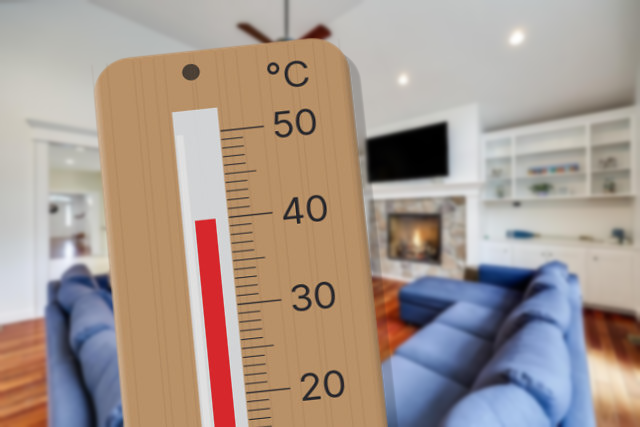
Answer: 40 °C
